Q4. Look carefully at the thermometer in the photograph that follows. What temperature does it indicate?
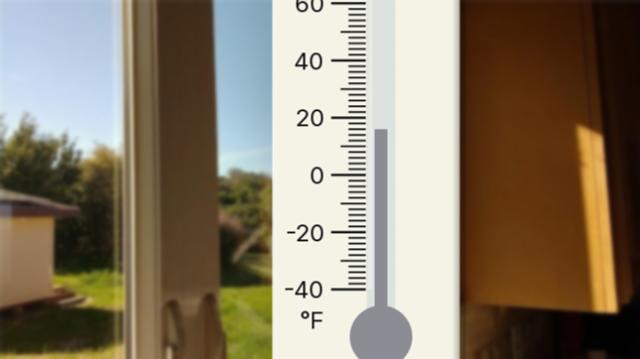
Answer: 16 °F
